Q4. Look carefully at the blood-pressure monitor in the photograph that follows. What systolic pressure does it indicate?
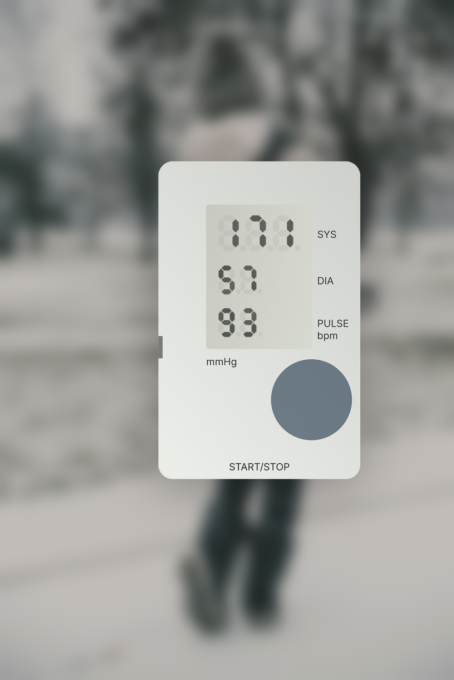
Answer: 171 mmHg
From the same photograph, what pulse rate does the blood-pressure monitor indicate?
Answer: 93 bpm
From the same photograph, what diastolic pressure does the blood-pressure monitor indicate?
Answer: 57 mmHg
